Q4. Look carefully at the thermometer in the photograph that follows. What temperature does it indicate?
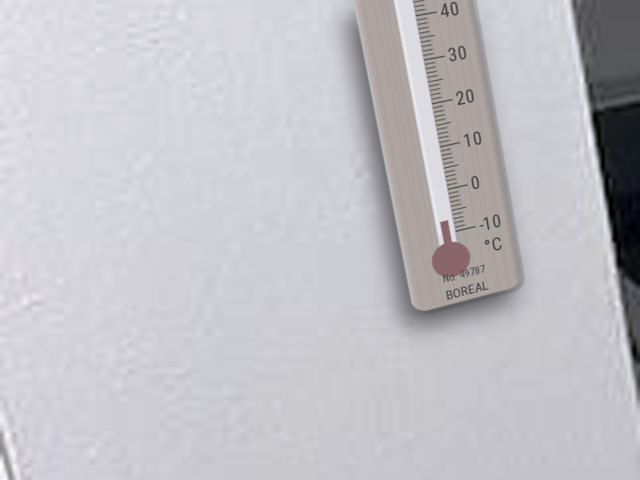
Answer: -7 °C
